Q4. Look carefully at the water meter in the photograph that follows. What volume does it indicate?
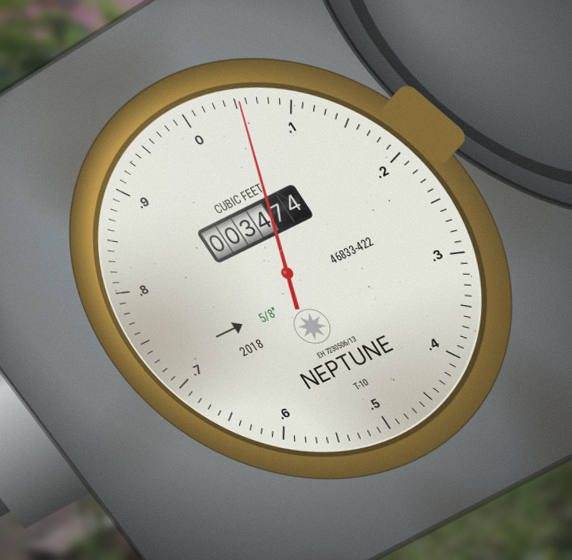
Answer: 3474.05 ft³
